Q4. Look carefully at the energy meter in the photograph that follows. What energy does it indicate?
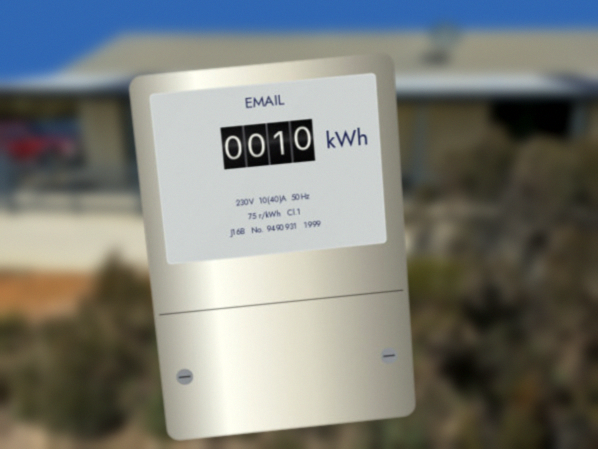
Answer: 10 kWh
